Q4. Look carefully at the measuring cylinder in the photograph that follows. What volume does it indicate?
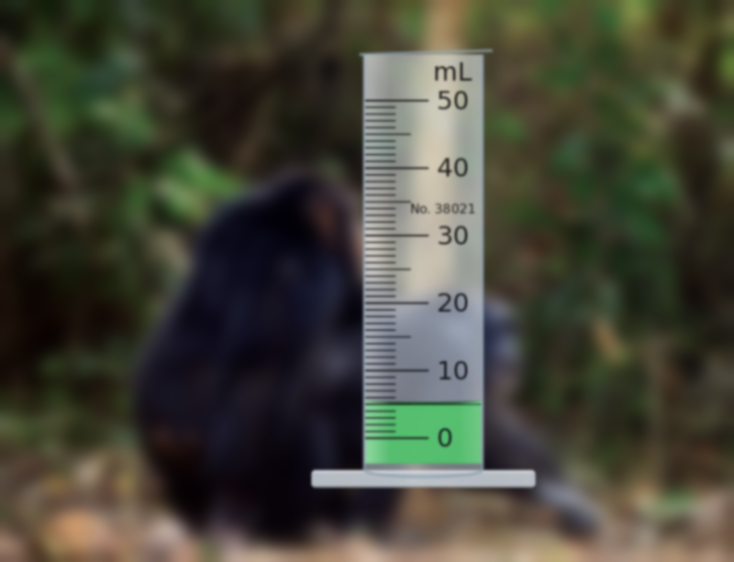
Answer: 5 mL
